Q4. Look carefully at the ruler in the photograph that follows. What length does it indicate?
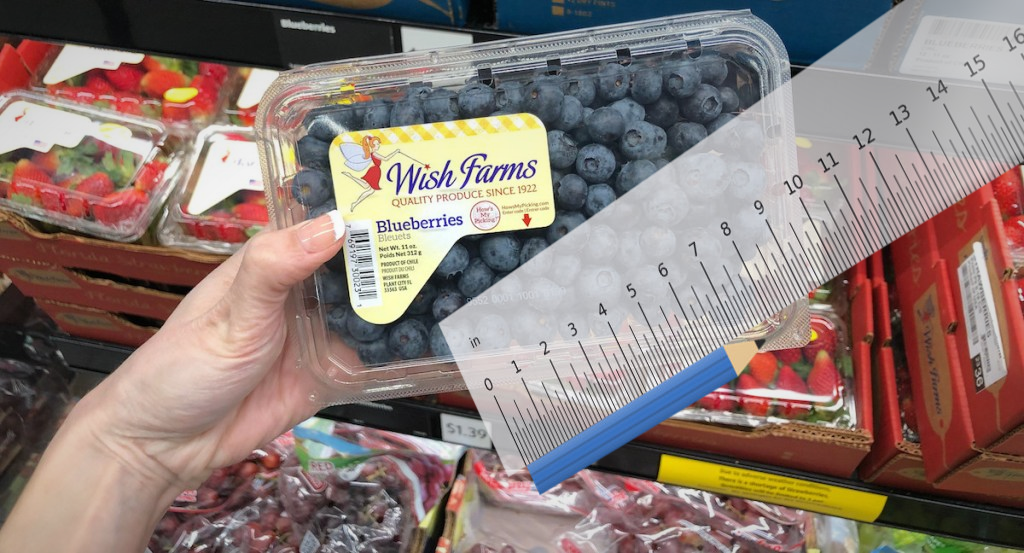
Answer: 7.625 in
